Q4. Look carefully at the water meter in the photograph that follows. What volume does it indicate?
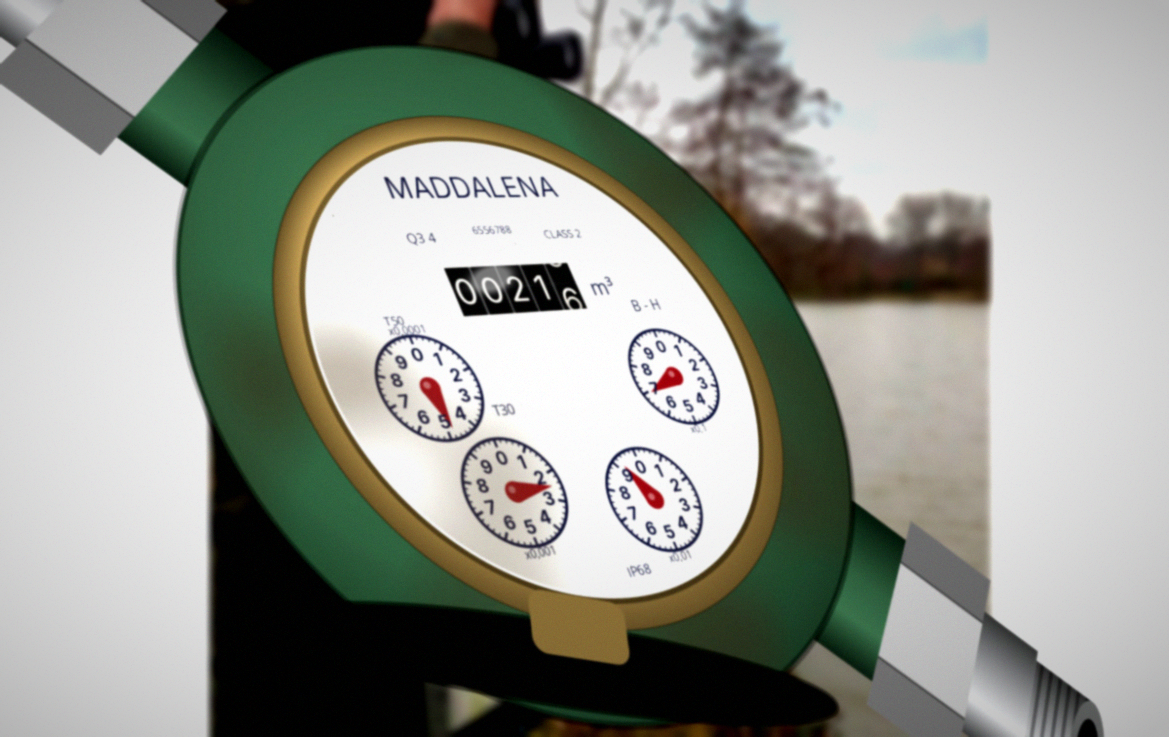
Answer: 215.6924 m³
